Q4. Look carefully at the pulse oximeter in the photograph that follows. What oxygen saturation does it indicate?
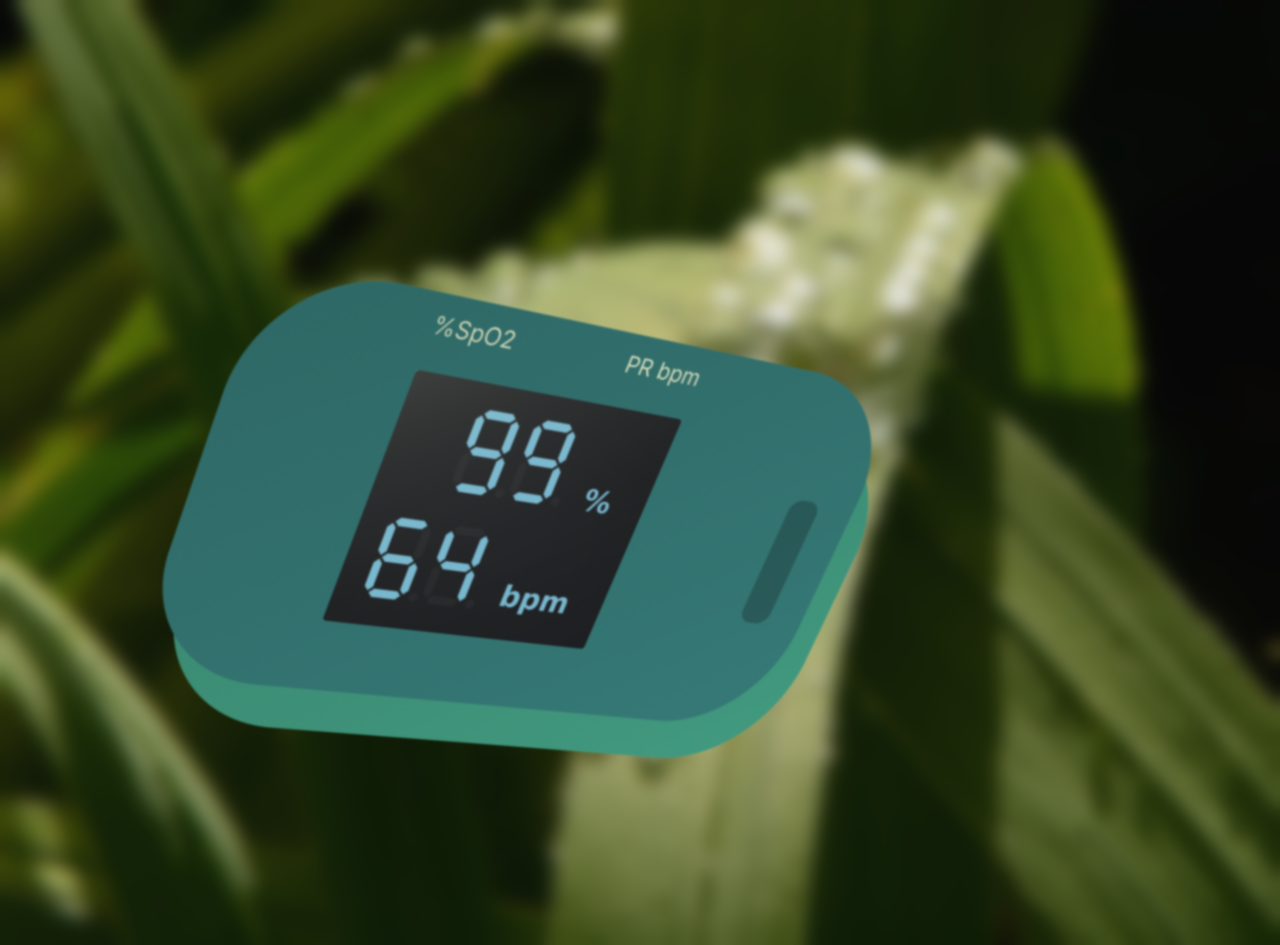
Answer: 99 %
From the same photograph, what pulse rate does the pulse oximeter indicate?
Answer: 64 bpm
